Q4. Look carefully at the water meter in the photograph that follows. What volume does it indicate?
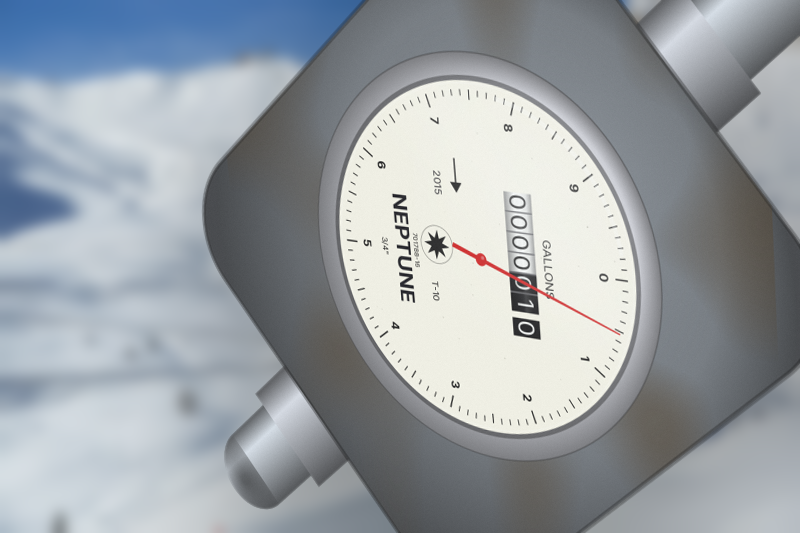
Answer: 10.5 gal
